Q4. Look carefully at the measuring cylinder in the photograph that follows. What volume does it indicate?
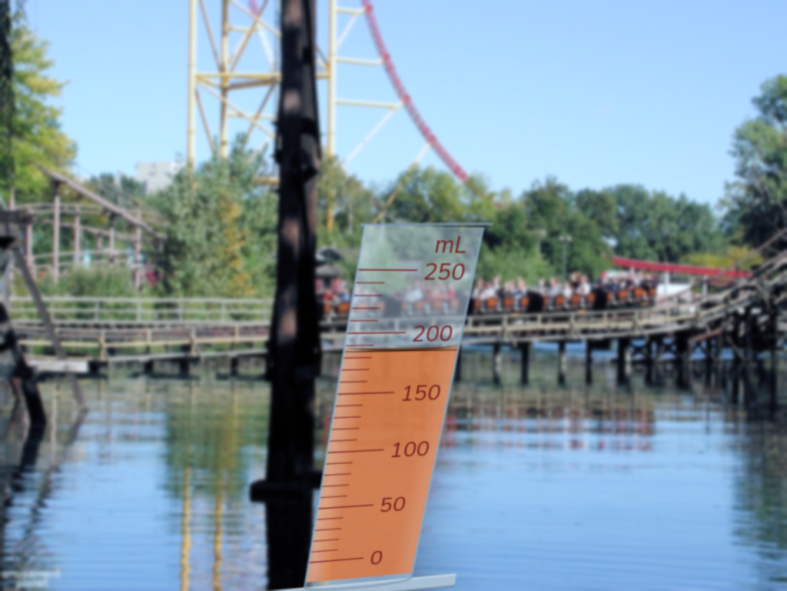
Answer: 185 mL
